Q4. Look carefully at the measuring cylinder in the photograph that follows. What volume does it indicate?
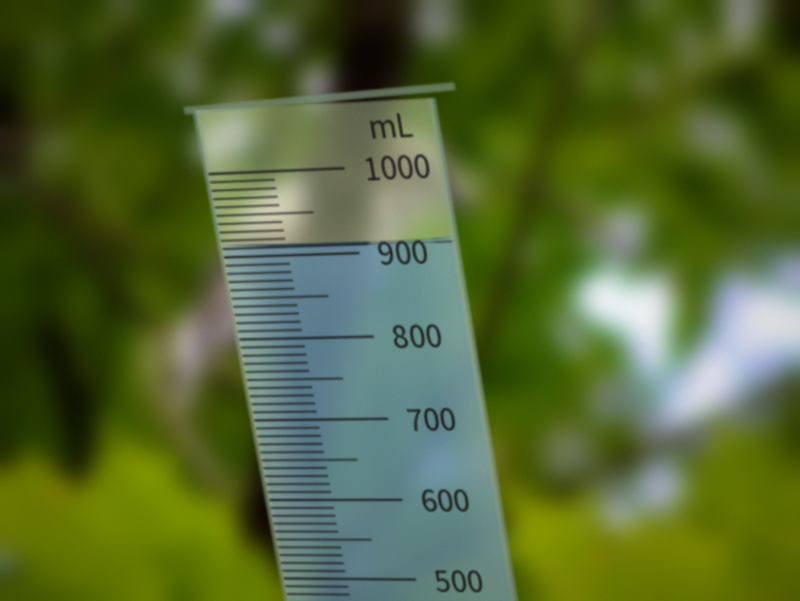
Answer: 910 mL
